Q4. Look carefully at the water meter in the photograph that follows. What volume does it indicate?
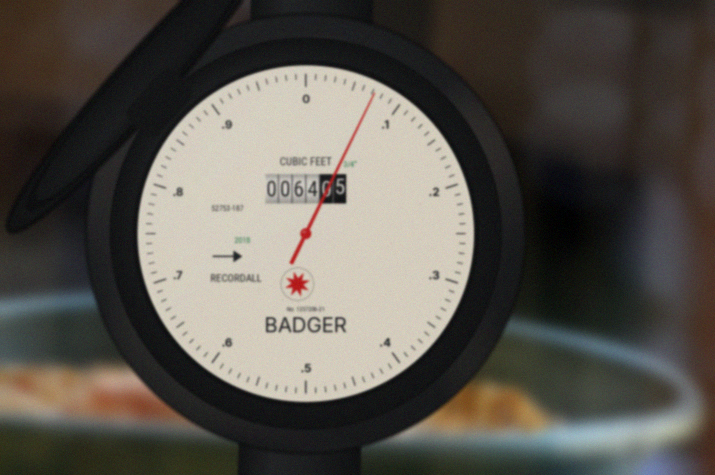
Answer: 6405.07 ft³
